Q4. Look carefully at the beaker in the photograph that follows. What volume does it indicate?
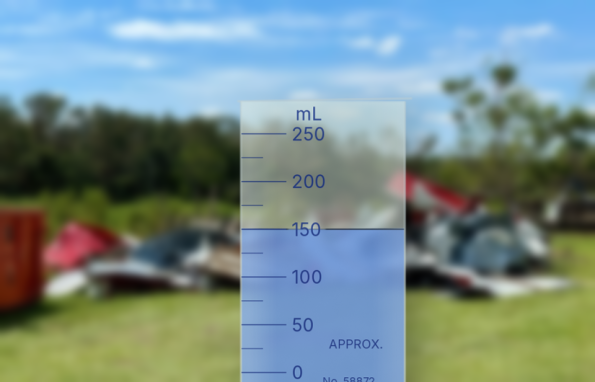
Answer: 150 mL
